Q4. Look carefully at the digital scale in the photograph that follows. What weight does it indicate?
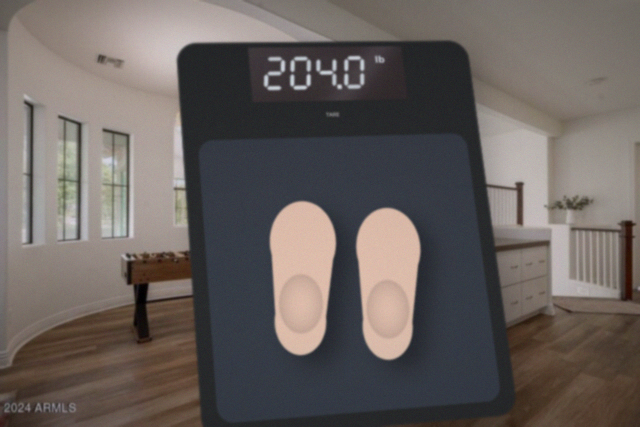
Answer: 204.0 lb
